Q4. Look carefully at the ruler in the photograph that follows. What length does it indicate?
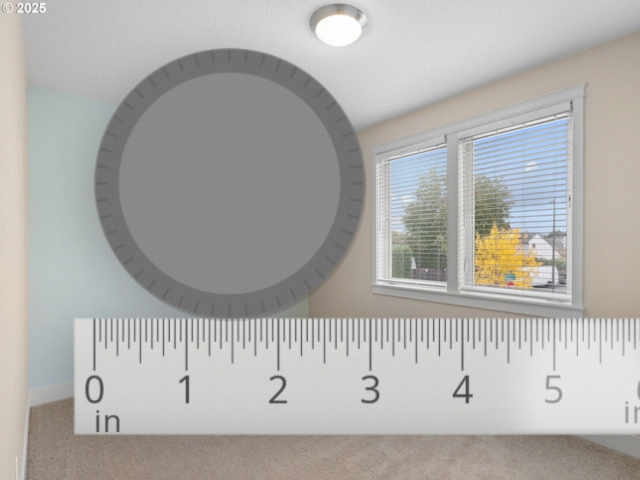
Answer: 2.9375 in
